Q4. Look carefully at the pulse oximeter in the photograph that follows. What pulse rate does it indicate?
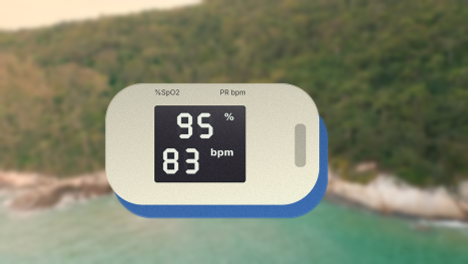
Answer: 83 bpm
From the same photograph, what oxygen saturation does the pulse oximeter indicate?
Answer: 95 %
